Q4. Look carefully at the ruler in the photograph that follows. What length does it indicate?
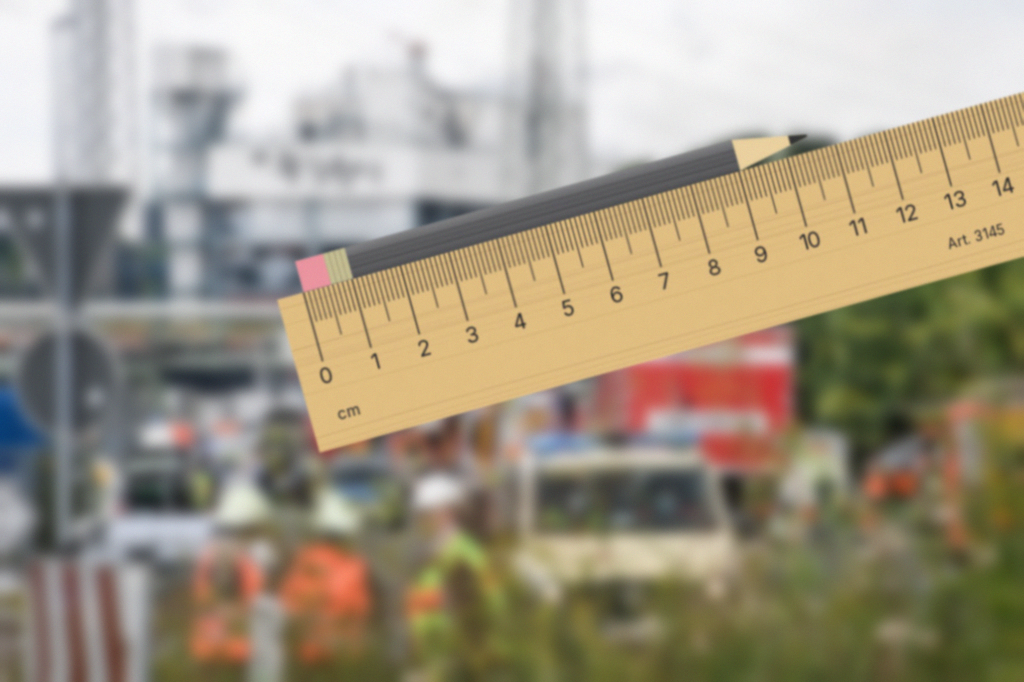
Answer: 10.5 cm
